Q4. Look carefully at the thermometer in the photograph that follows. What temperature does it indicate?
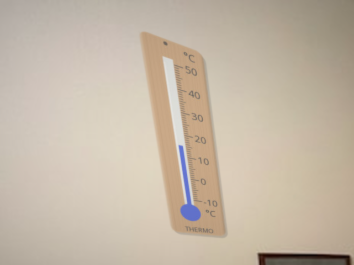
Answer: 15 °C
